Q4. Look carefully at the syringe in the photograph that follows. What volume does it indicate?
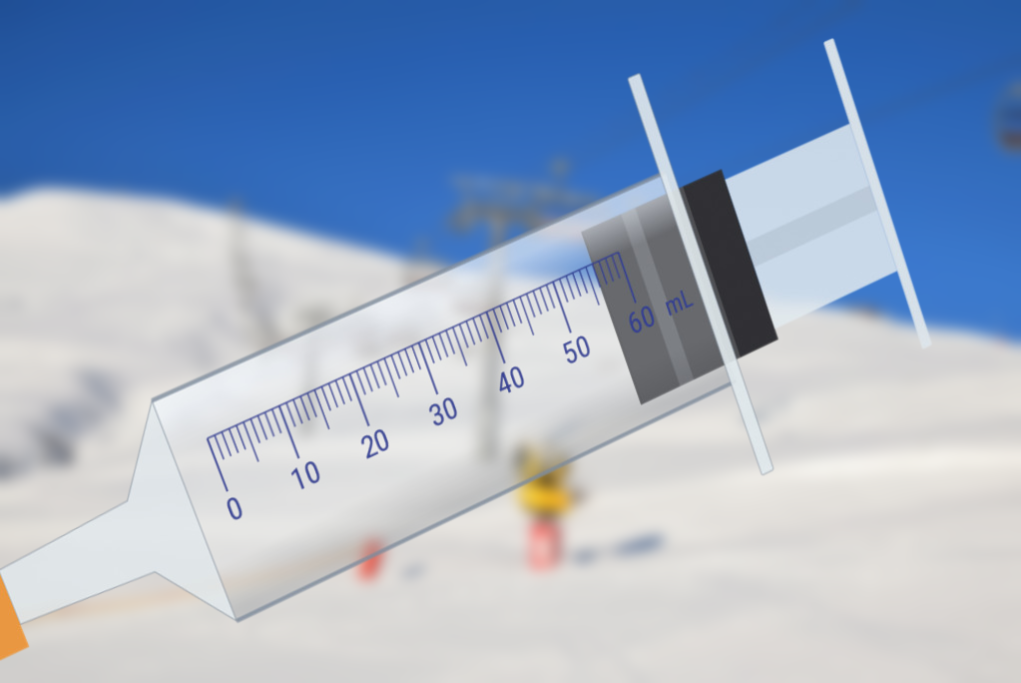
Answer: 56 mL
